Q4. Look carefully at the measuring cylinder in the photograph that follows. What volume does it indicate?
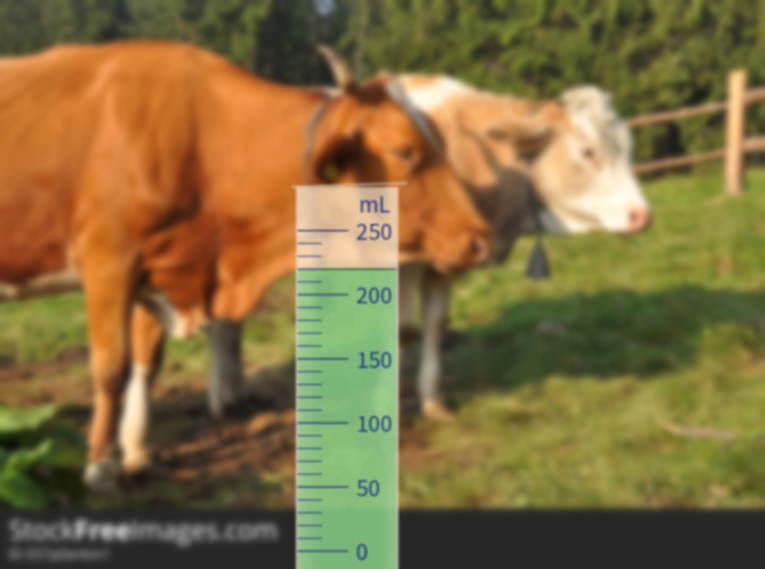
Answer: 220 mL
